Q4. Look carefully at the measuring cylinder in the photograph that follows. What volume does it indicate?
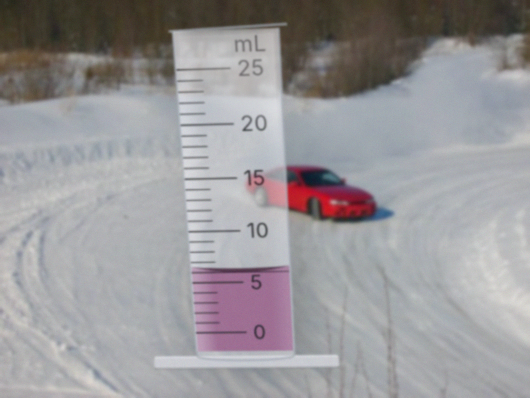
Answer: 6 mL
